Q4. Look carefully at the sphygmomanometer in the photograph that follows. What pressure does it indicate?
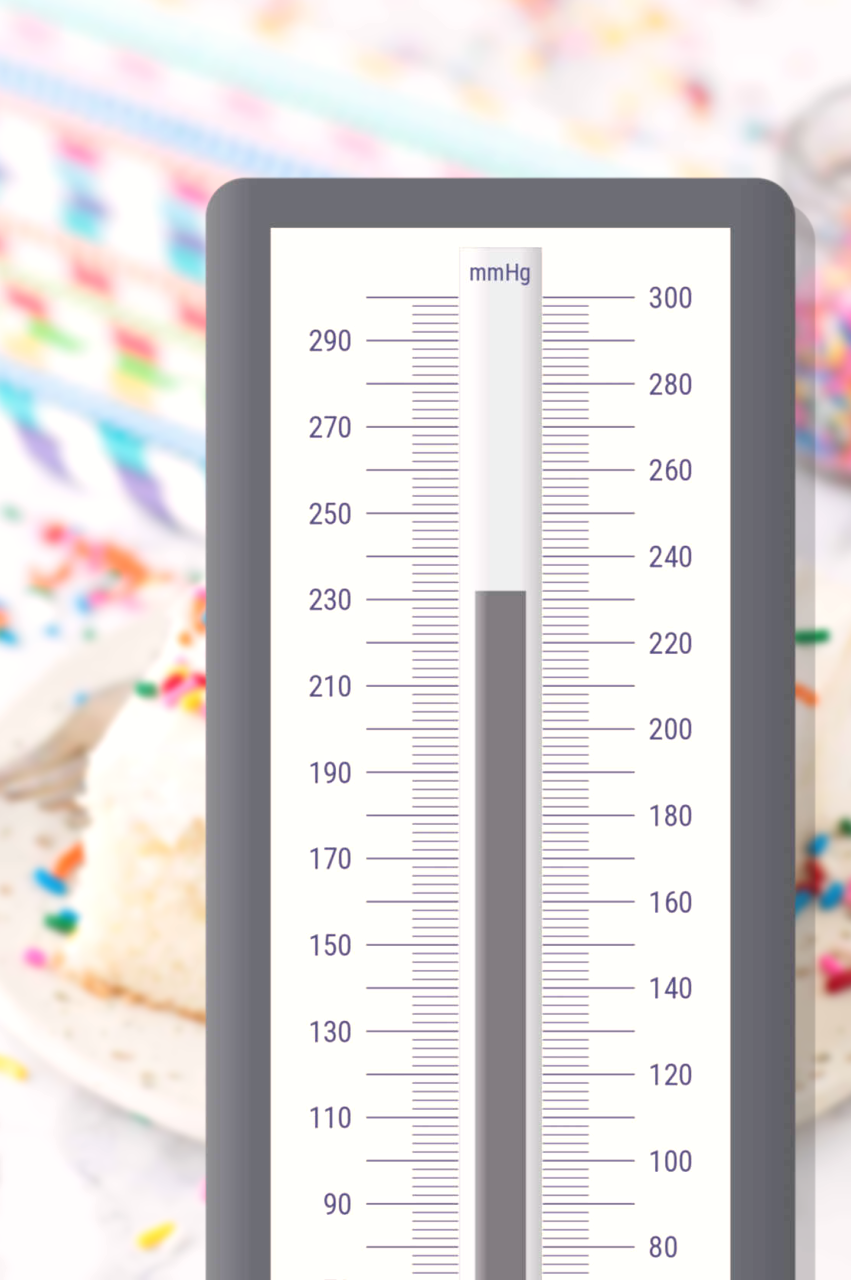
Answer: 232 mmHg
